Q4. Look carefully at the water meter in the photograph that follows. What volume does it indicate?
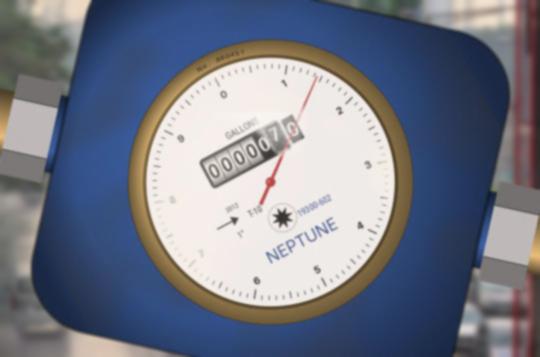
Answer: 71.4 gal
